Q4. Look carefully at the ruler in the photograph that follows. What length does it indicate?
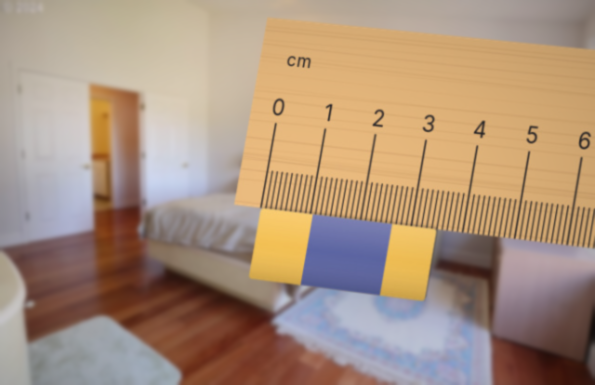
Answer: 3.5 cm
